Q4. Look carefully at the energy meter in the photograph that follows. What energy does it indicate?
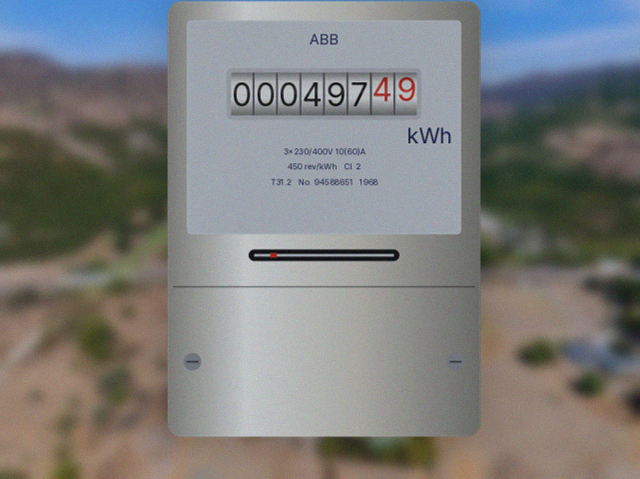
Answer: 497.49 kWh
